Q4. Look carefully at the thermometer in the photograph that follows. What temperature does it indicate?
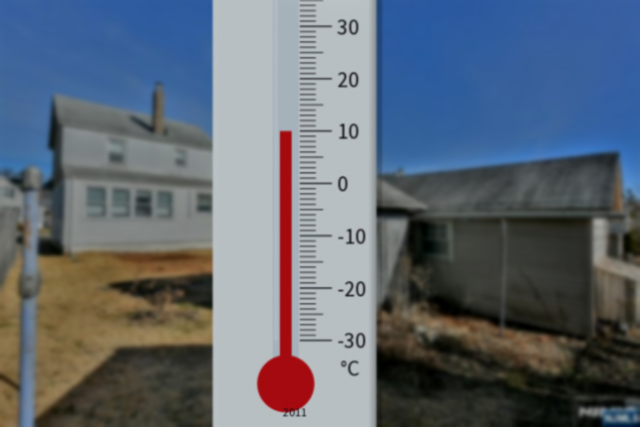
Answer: 10 °C
